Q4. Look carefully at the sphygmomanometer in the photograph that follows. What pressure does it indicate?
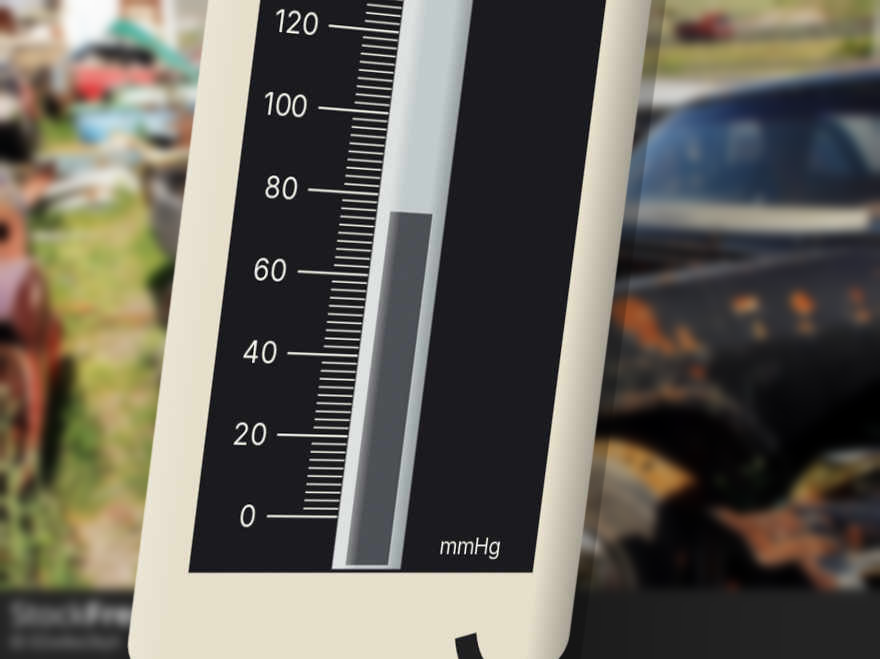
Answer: 76 mmHg
